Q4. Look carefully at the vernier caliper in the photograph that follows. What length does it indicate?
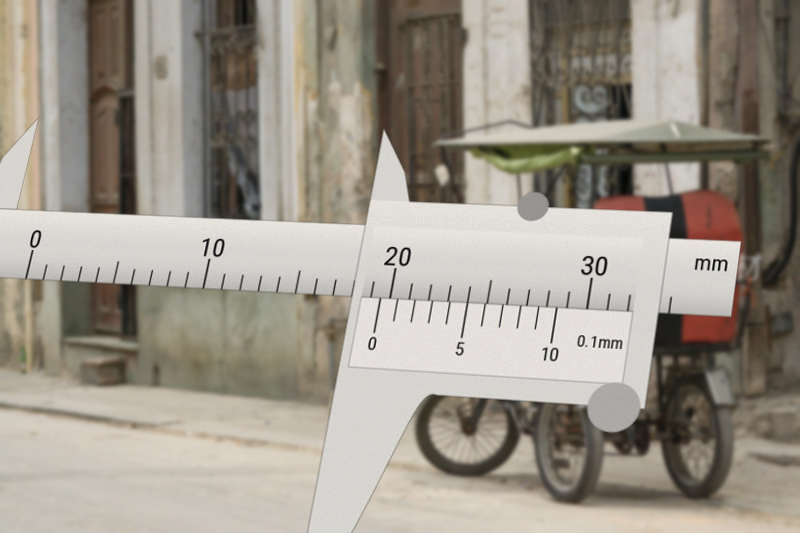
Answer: 19.5 mm
